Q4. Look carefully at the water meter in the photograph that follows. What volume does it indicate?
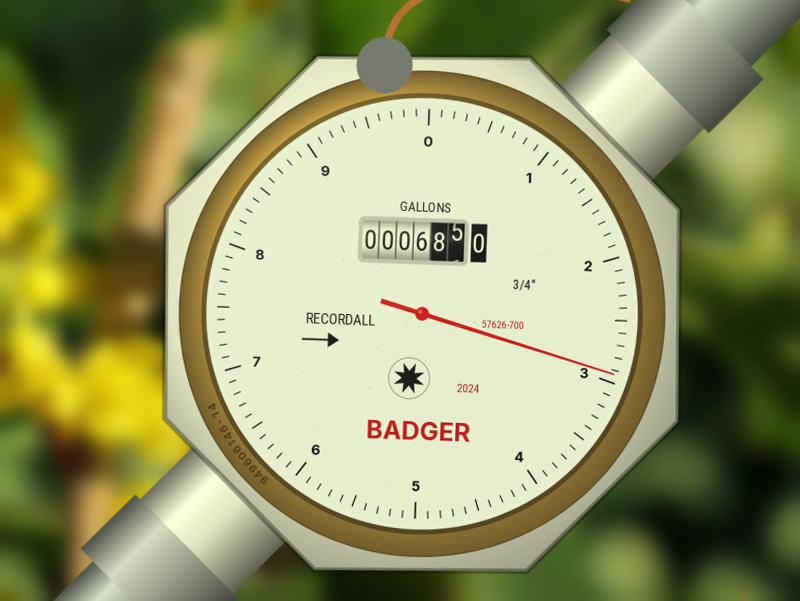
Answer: 6852.9 gal
